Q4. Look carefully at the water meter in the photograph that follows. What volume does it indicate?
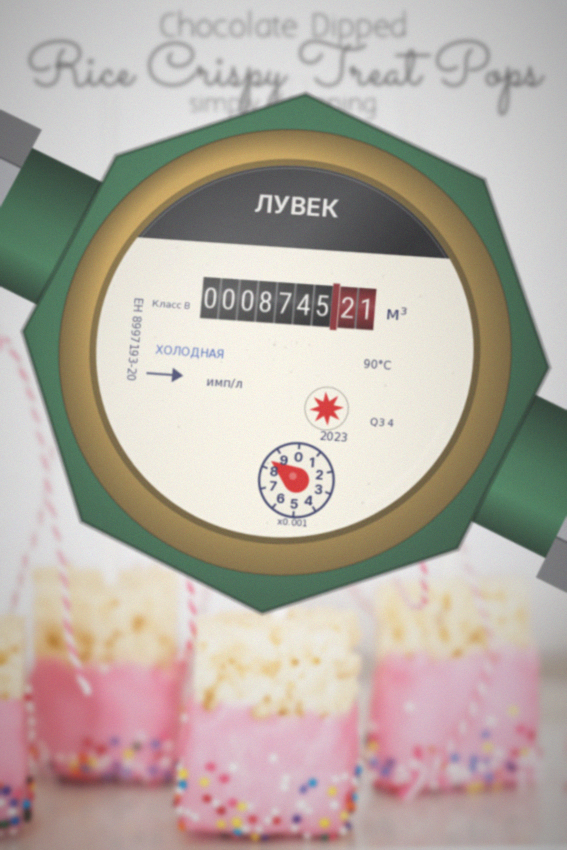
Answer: 8745.218 m³
